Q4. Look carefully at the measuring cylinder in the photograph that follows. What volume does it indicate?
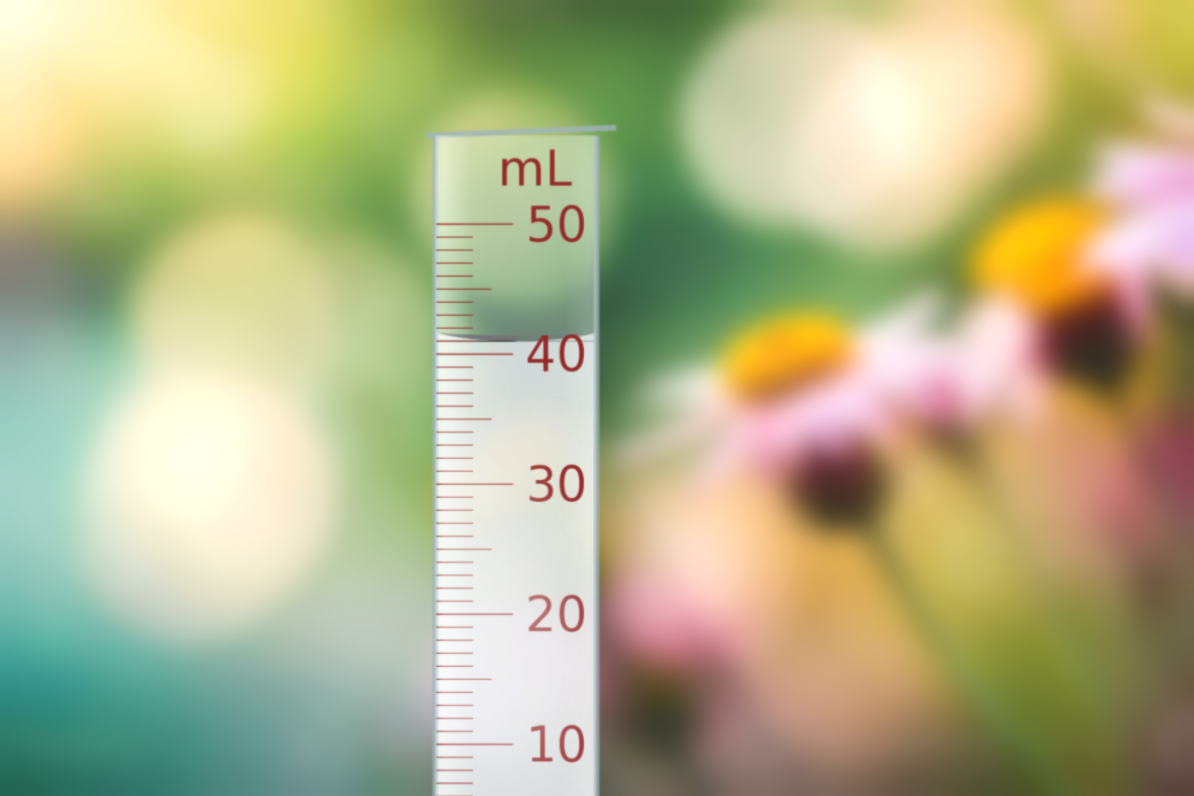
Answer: 41 mL
